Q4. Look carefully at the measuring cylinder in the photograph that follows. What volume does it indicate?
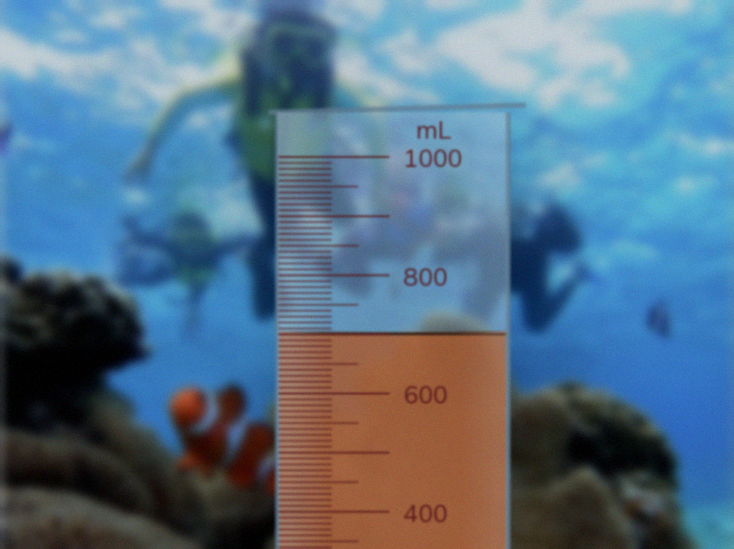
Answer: 700 mL
